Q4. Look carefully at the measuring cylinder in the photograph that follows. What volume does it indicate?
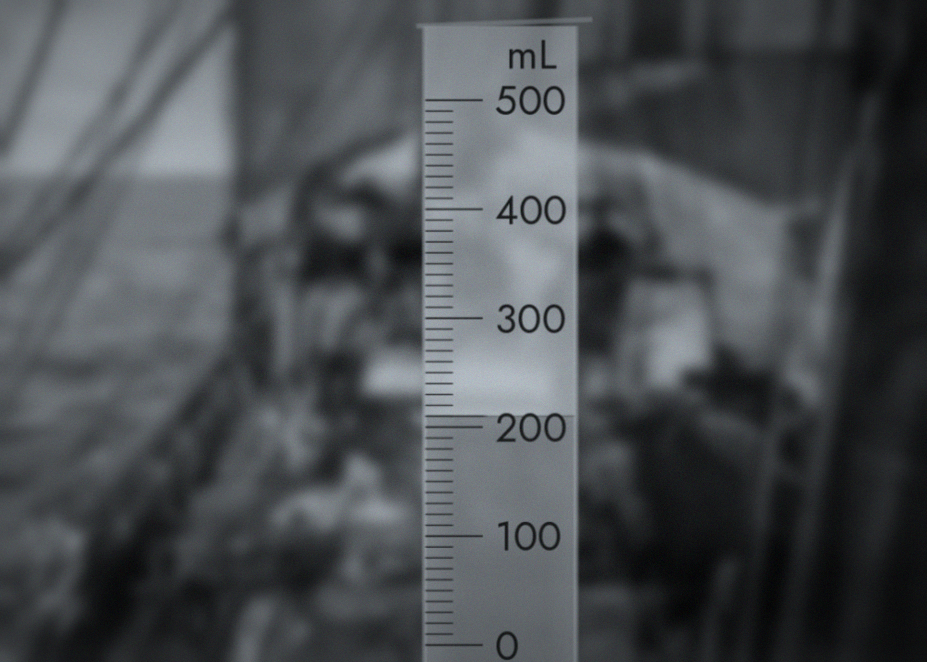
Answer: 210 mL
